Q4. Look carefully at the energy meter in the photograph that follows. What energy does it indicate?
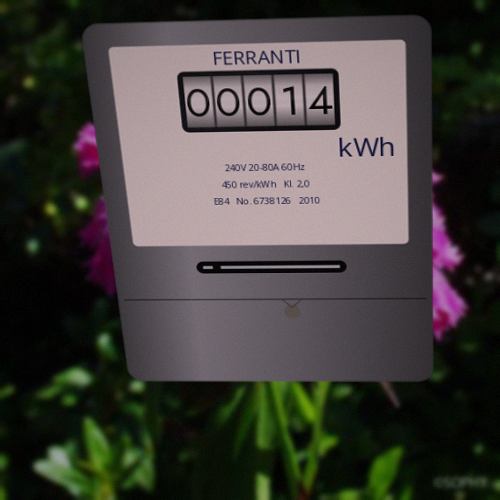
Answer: 14 kWh
